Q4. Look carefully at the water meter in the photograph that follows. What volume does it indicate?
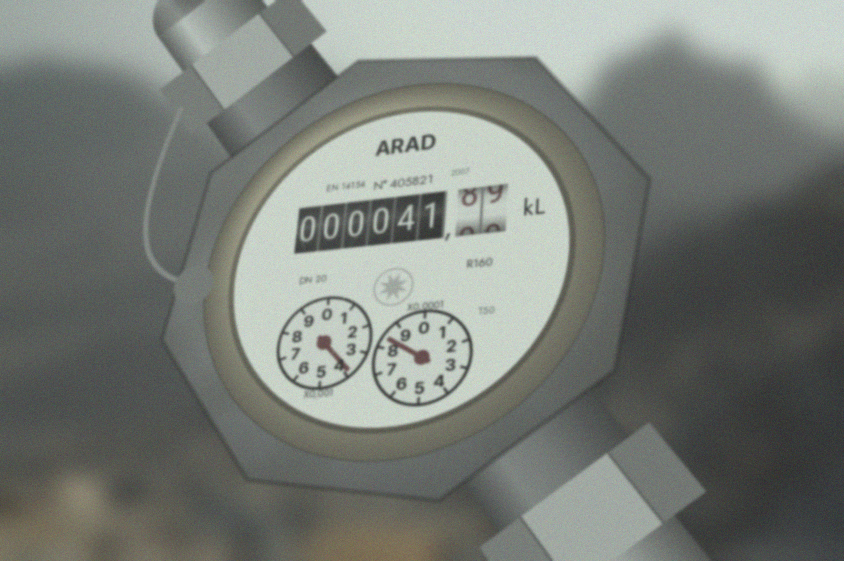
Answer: 41.8938 kL
